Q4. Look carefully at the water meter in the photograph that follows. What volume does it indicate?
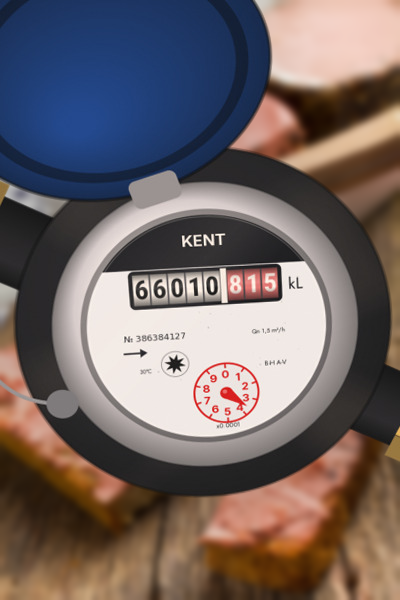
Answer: 66010.8153 kL
